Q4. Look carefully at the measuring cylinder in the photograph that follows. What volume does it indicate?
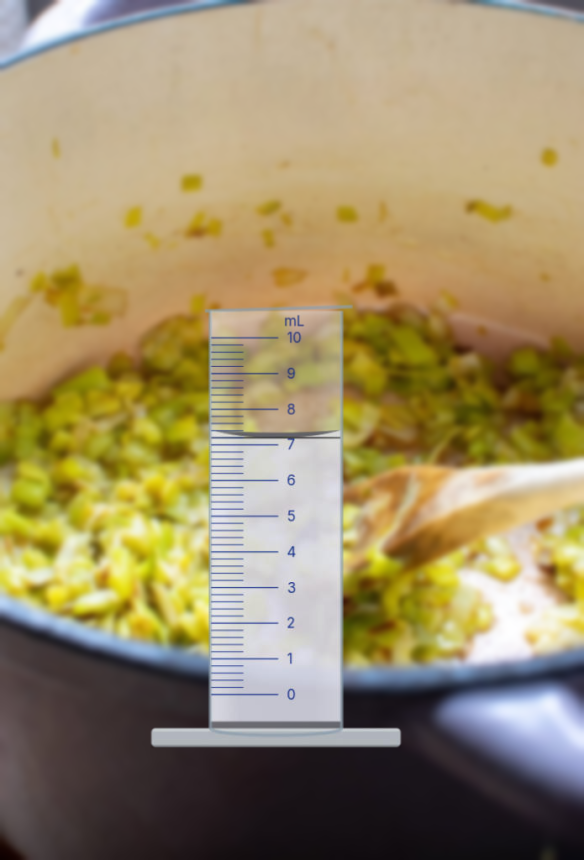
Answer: 7.2 mL
